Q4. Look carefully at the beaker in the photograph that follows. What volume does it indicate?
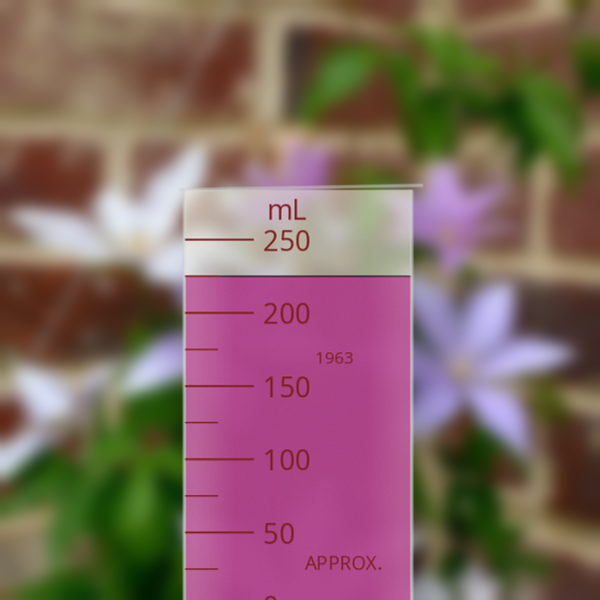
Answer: 225 mL
